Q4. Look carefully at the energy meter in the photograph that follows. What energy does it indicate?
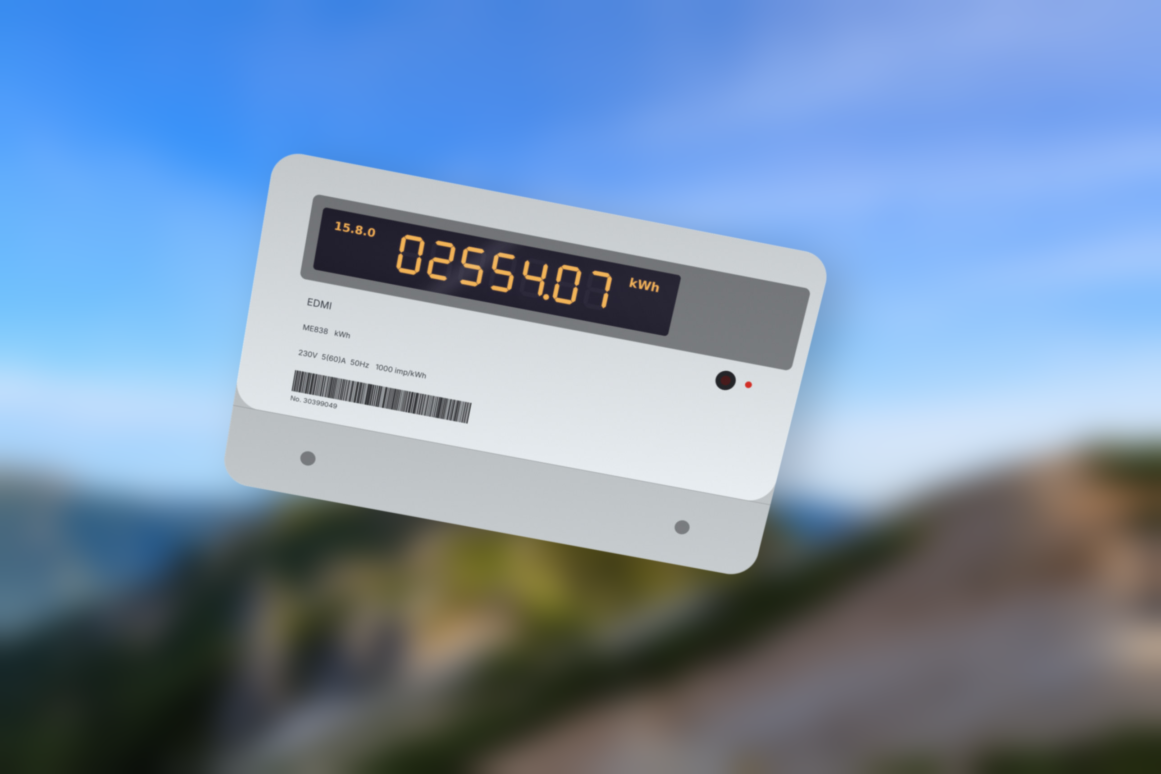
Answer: 2554.07 kWh
